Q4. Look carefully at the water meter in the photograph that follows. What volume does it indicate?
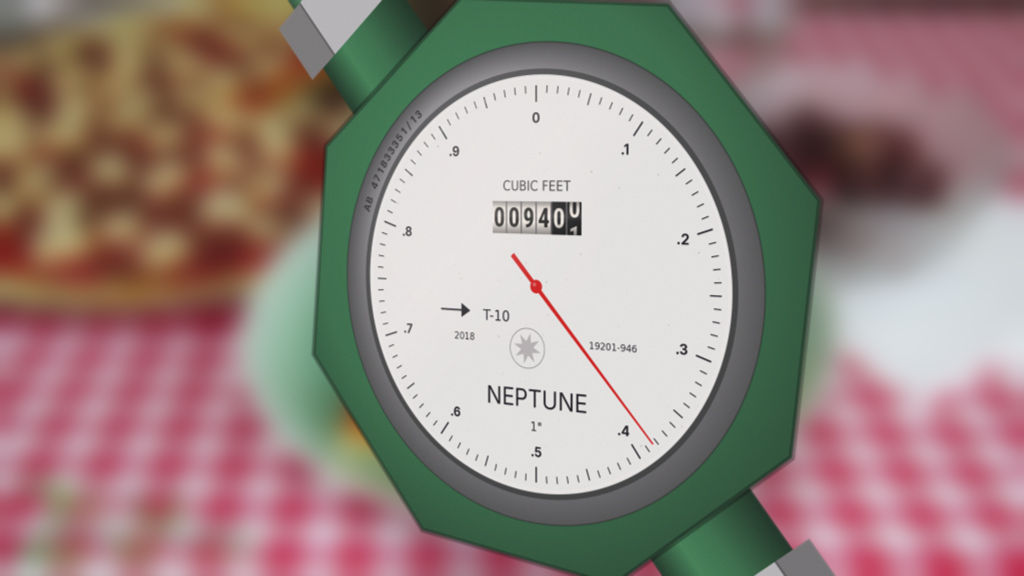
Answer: 9400.38 ft³
